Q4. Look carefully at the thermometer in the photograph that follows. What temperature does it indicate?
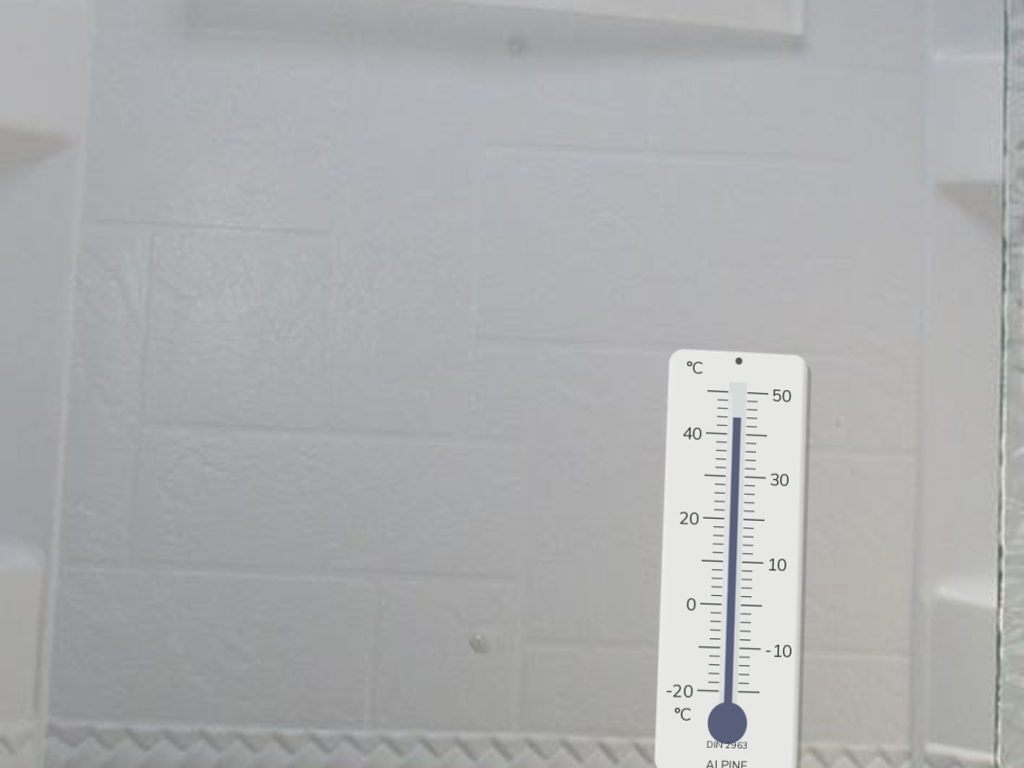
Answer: 44 °C
